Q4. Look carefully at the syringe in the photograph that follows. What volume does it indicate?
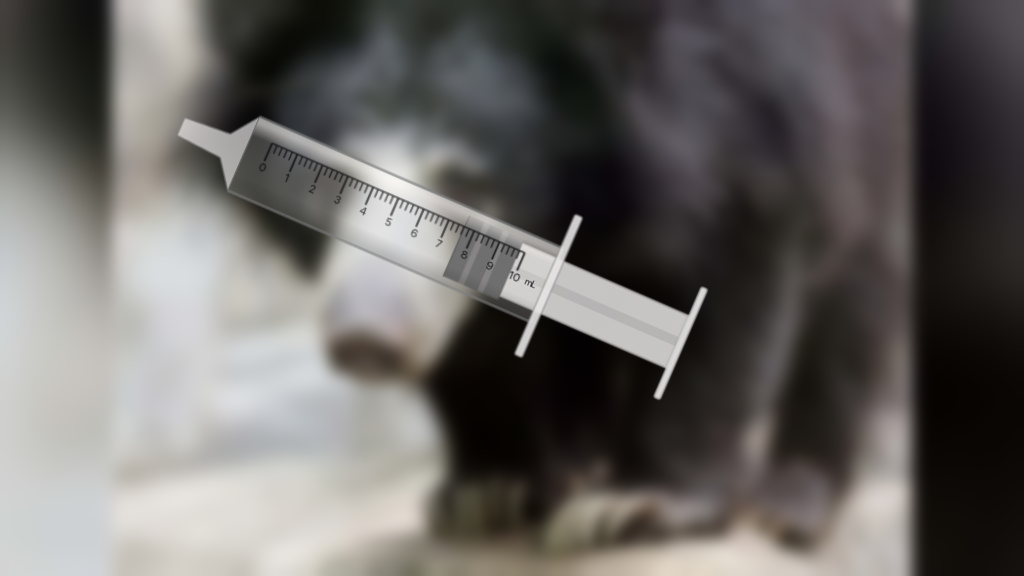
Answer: 7.6 mL
